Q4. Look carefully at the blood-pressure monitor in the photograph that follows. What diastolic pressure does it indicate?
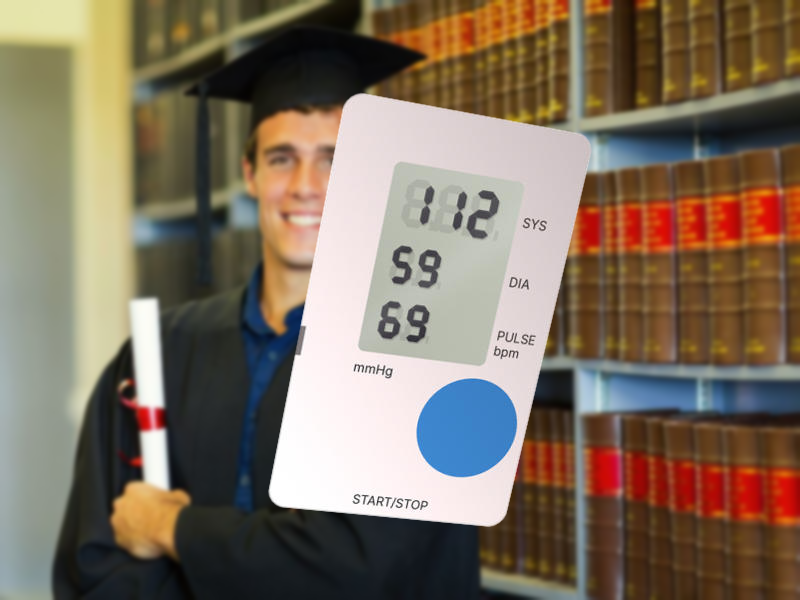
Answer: 59 mmHg
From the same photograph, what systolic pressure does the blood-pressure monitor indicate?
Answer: 112 mmHg
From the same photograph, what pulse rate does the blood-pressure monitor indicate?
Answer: 69 bpm
